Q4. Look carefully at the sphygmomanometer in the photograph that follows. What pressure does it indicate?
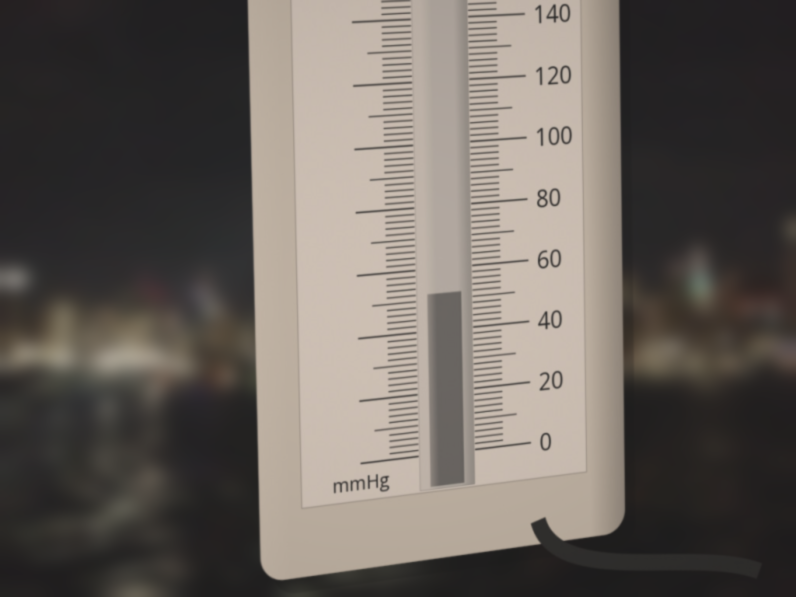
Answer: 52 mmHg
